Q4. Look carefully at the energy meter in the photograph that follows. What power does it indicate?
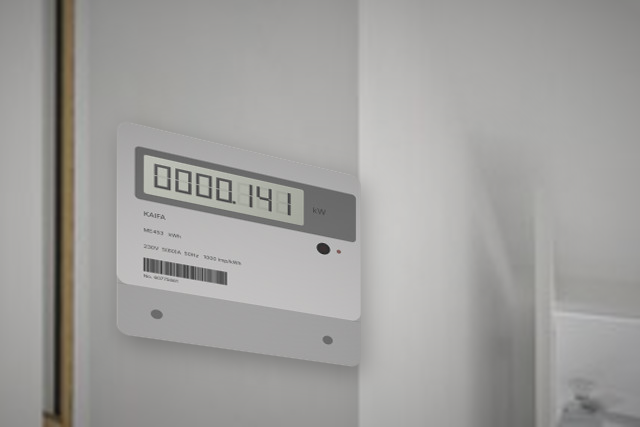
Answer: 0.141 kW
